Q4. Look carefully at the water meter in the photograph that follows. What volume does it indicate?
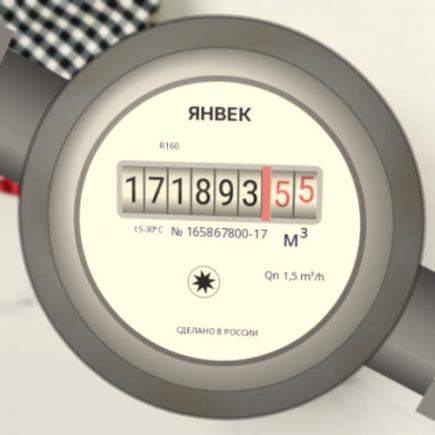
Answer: 171893.55 m³
